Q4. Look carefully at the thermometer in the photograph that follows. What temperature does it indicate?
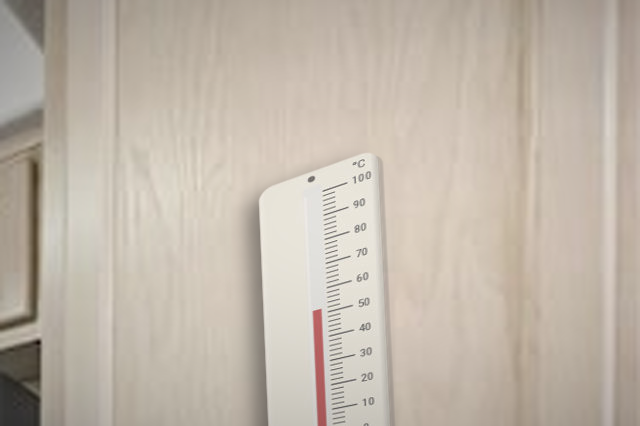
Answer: 52 °C
